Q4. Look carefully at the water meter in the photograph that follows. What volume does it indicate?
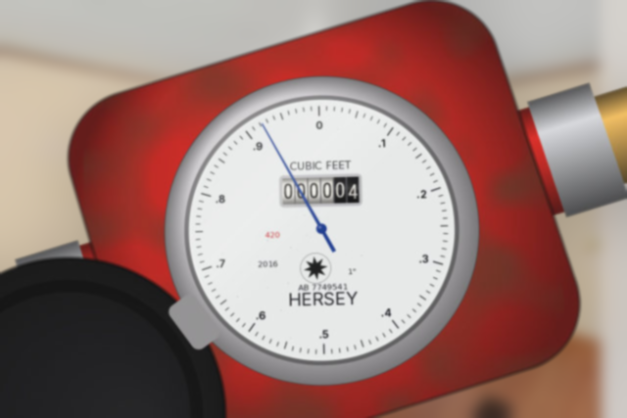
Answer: 3.92 ft³
